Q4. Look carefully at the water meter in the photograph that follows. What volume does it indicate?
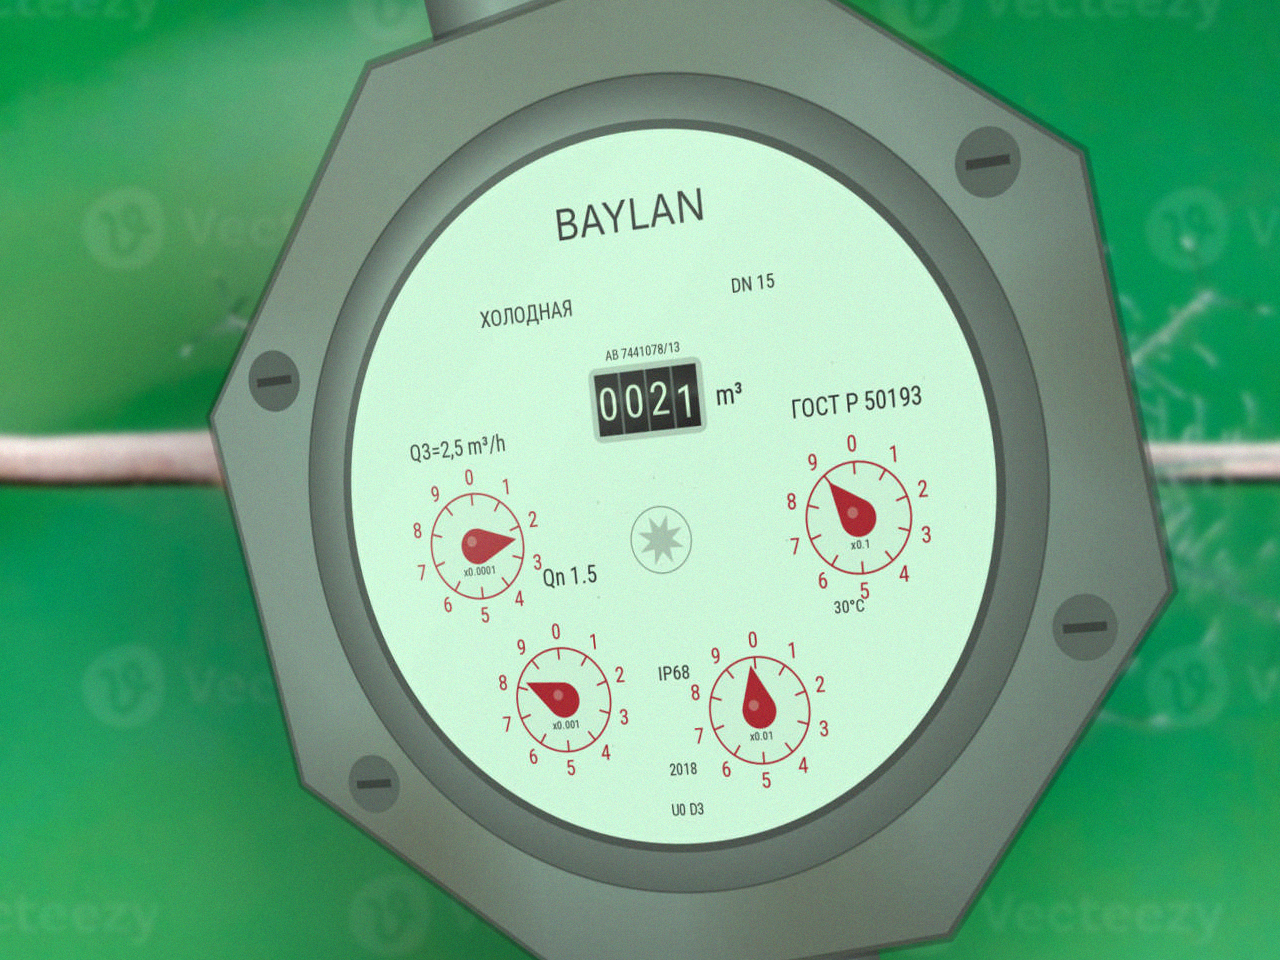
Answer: 20.8982 m³
